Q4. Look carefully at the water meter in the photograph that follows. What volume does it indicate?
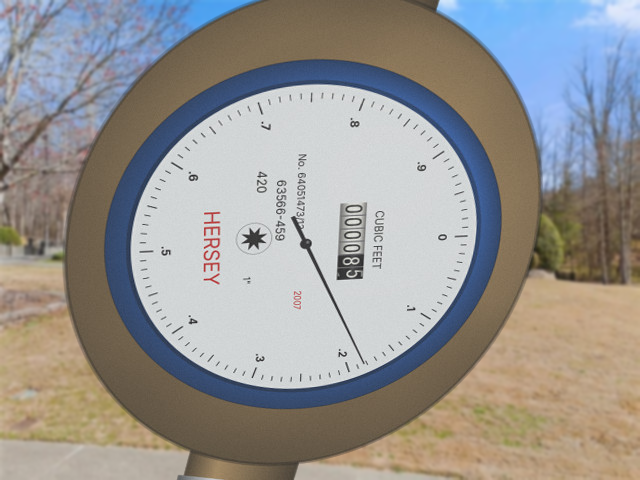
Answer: 85.18 ft³
